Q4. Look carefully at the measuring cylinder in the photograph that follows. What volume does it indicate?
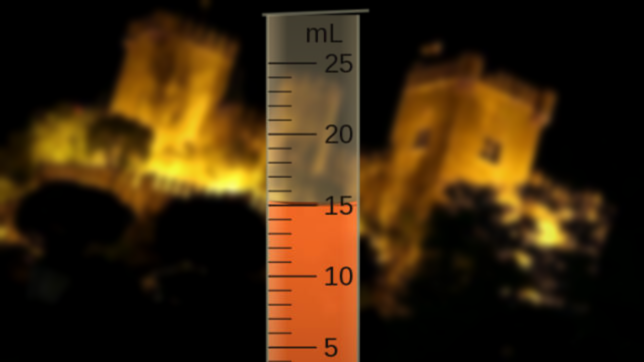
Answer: 15 mL
